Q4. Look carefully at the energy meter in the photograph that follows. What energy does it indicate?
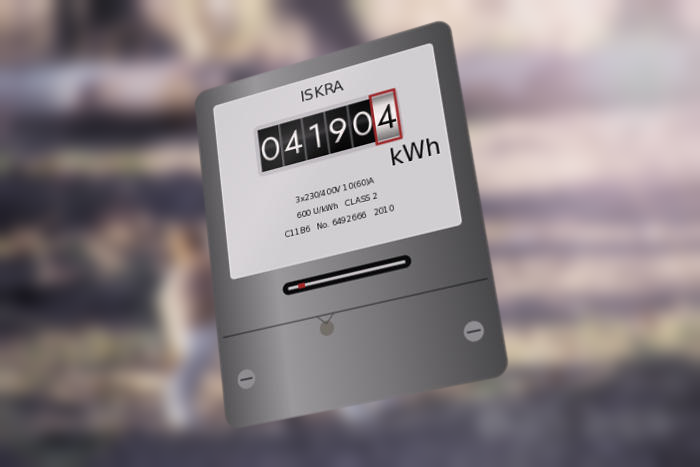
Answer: 4190.4 kWh
